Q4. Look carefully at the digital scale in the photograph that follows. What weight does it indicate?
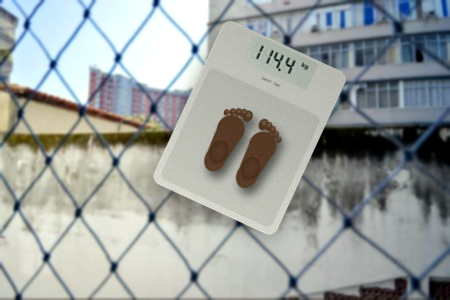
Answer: 114.4 kg
